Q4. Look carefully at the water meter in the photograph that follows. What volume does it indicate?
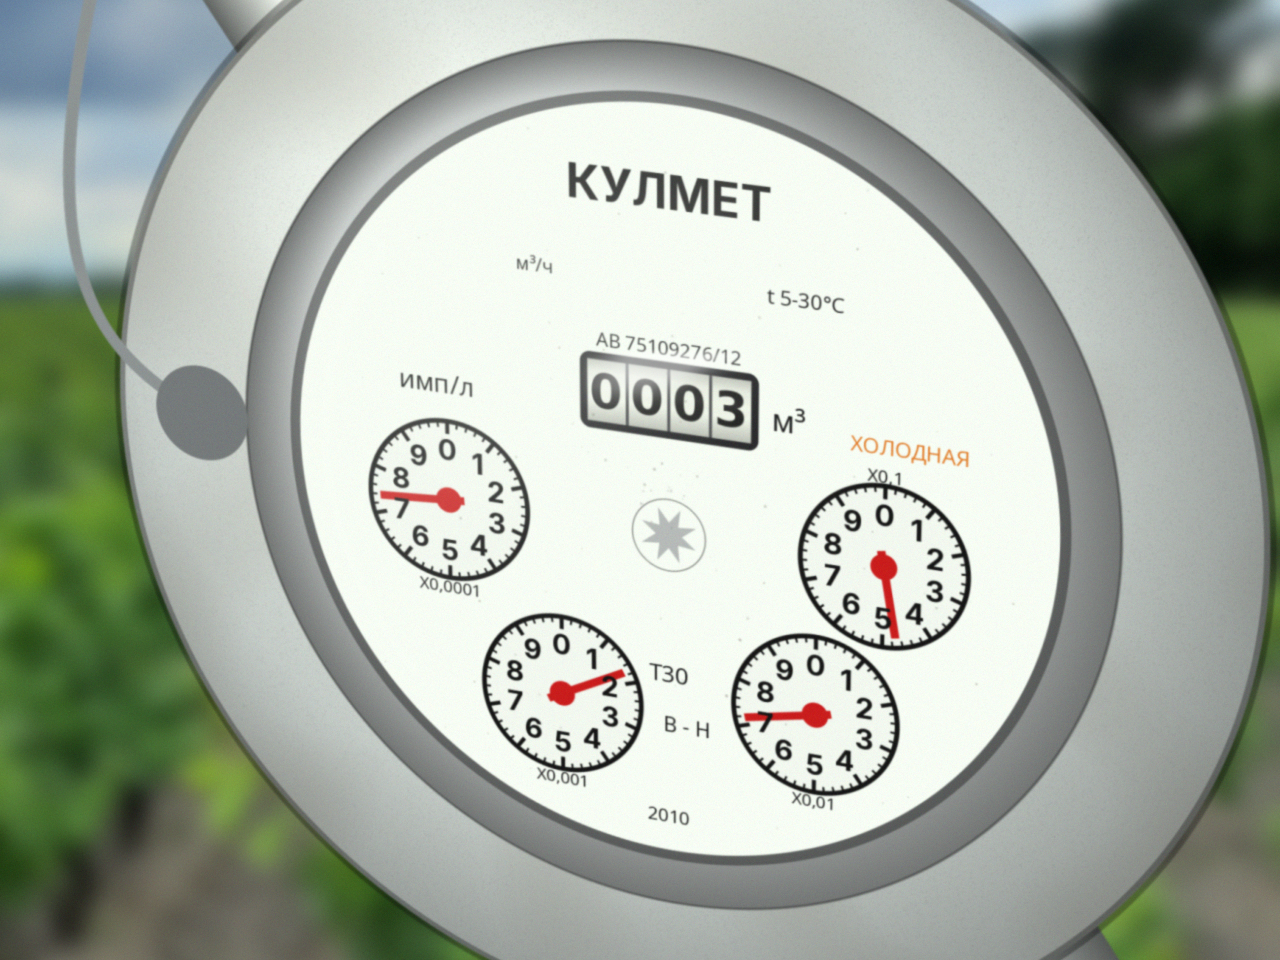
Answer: 3.4717 m³
